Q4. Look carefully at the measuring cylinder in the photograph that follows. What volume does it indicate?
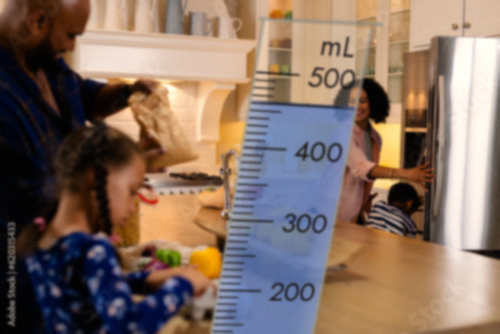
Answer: 460 mL
